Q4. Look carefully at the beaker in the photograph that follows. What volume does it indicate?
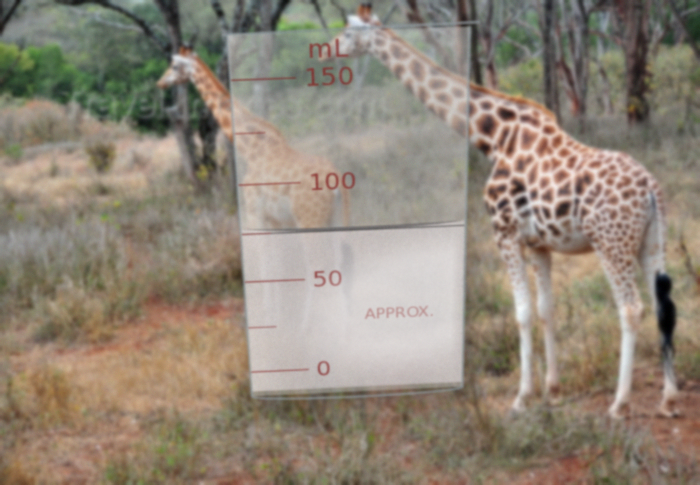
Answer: 75 mL
